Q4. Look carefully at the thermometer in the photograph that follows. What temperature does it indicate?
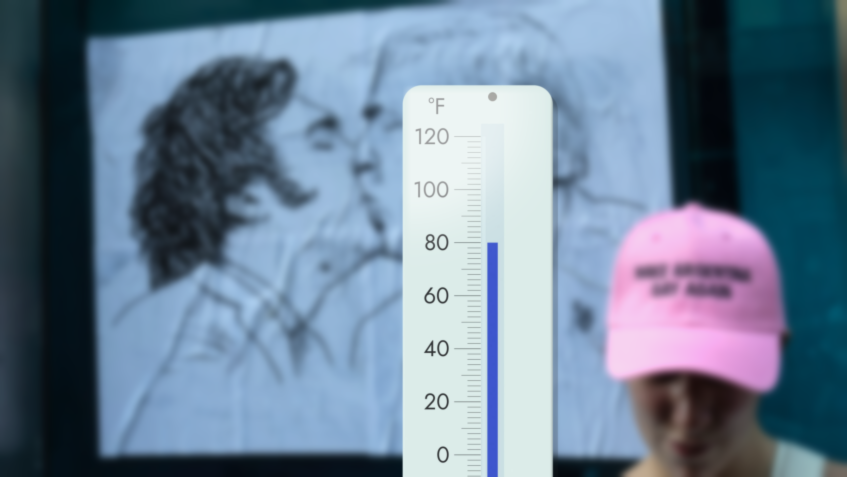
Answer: 80 °F
